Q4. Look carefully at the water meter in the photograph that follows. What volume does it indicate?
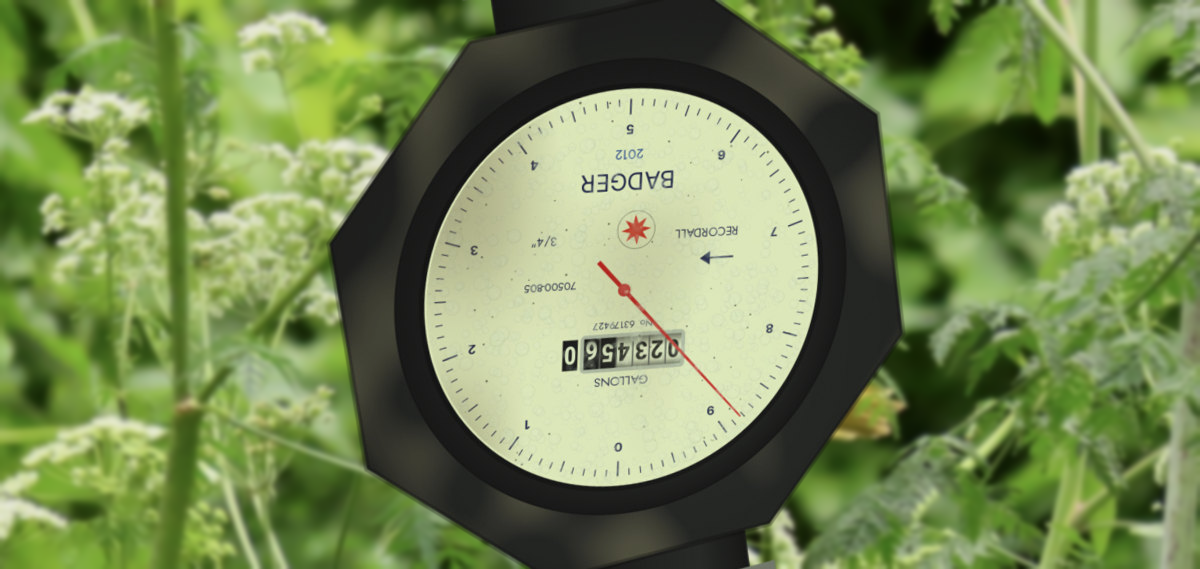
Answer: 234558.8 gal
